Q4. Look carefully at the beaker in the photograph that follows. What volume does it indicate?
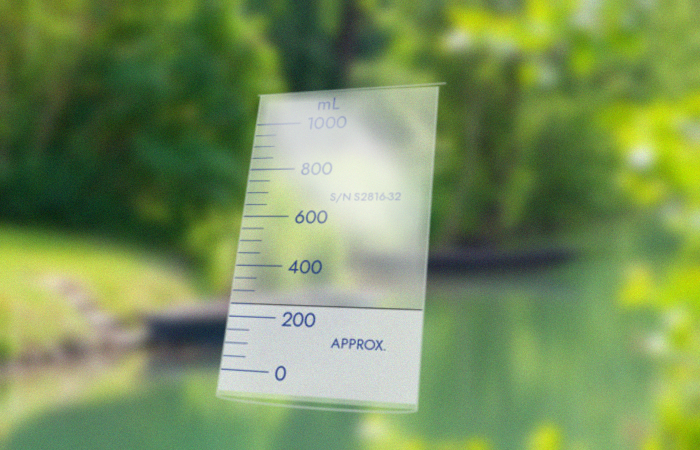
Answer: 250 mL
